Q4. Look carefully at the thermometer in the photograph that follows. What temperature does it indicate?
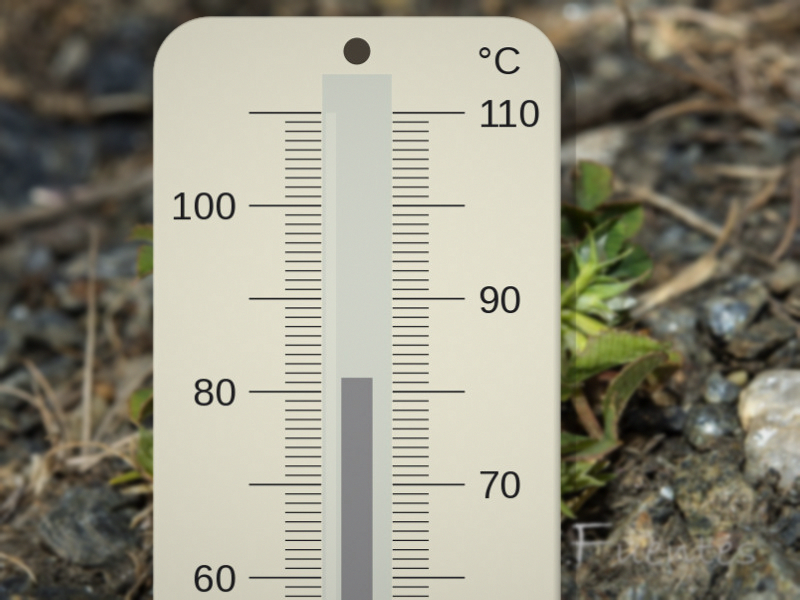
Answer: 81.5 °C
